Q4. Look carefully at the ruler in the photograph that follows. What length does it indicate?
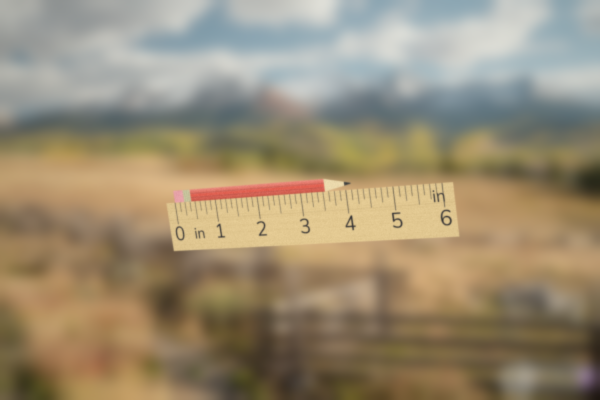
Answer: 4.125 in
